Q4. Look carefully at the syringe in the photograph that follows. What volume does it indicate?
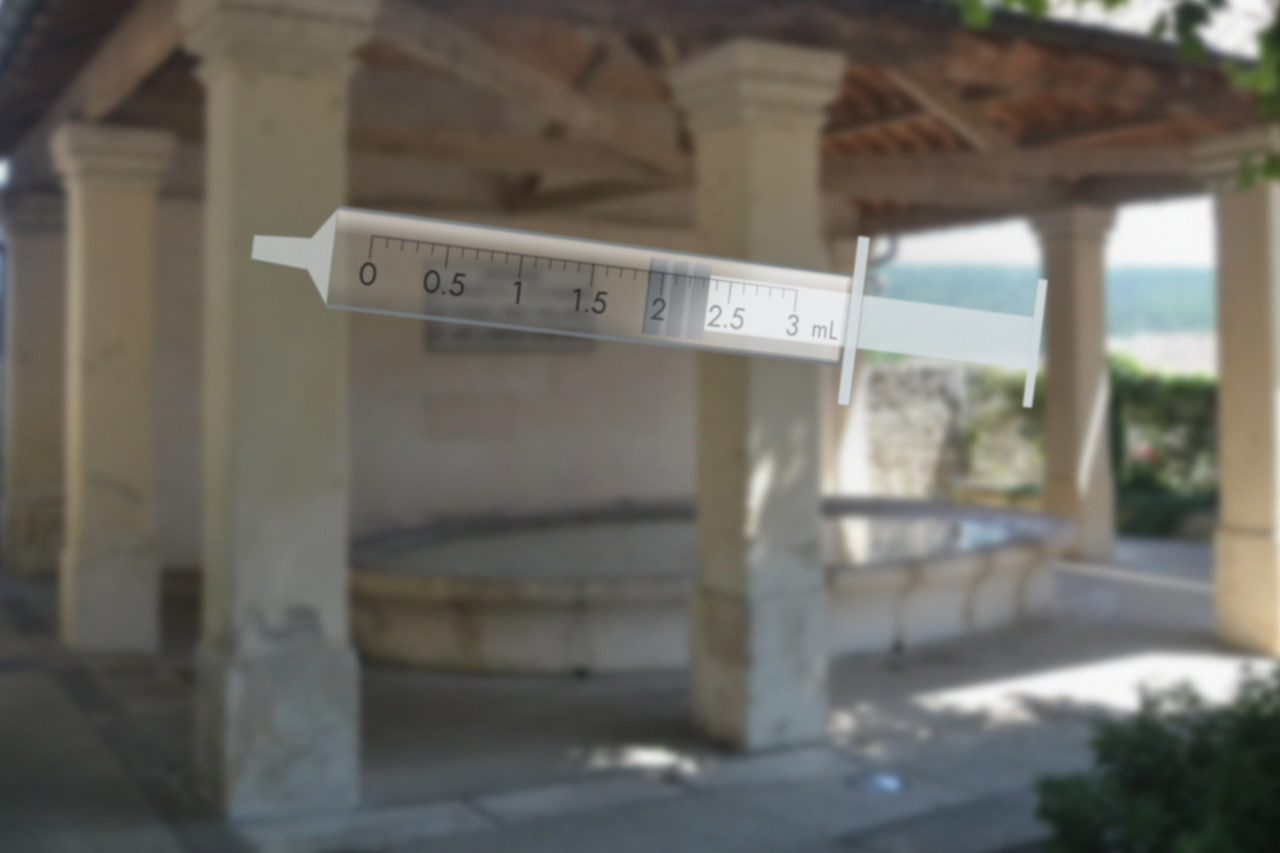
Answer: 1.9 mL
